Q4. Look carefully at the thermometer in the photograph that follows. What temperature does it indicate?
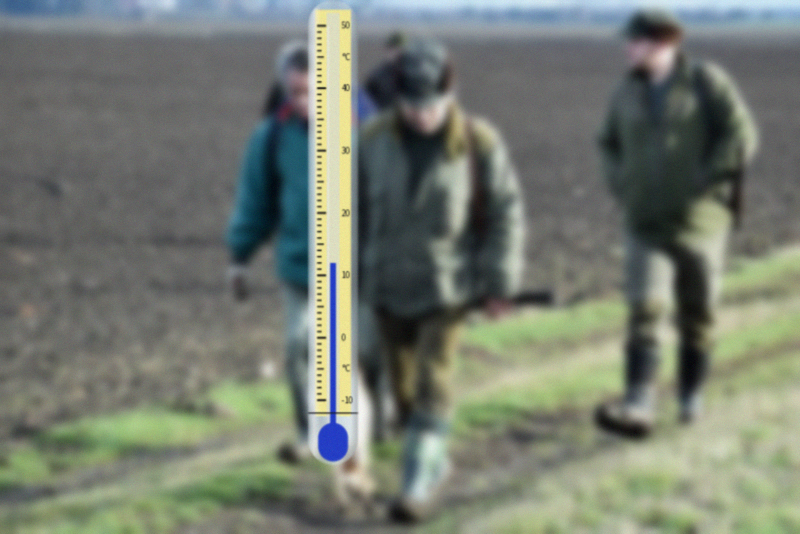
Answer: 12 °C
